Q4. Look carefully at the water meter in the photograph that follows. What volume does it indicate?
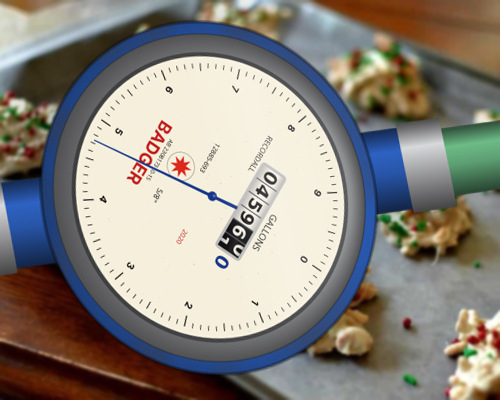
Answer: 459604.7 gal
